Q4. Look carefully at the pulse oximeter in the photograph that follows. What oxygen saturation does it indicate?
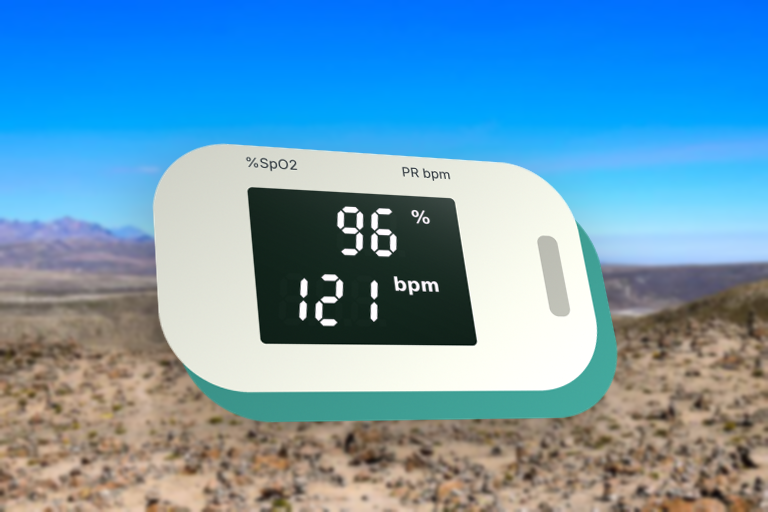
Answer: 96 %
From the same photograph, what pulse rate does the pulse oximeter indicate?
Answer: 121 bpm
